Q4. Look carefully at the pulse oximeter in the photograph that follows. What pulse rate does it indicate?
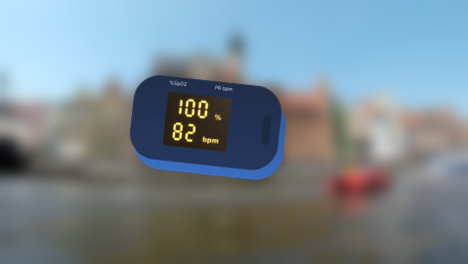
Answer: 82 bpm
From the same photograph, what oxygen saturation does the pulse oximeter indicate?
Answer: 100 %
